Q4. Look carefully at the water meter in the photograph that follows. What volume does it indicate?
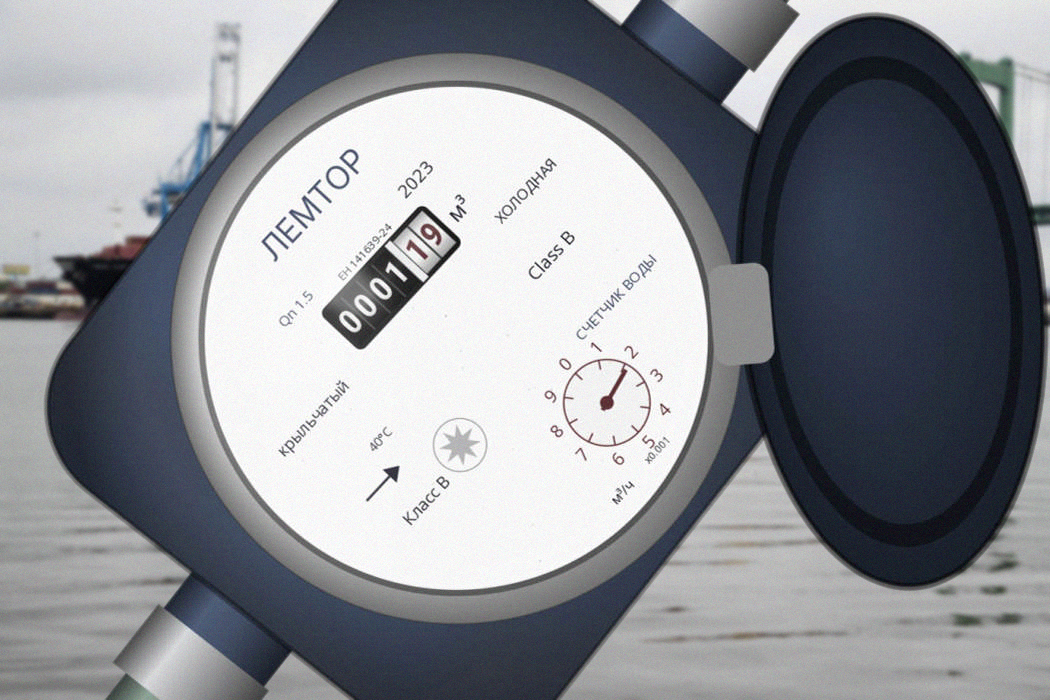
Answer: 1.192 m³
